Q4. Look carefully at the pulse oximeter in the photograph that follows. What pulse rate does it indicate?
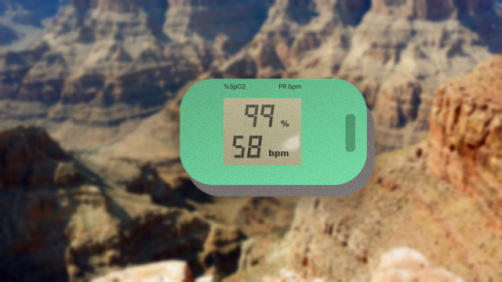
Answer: 58 bpm
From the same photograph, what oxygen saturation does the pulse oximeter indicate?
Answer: 99 %
